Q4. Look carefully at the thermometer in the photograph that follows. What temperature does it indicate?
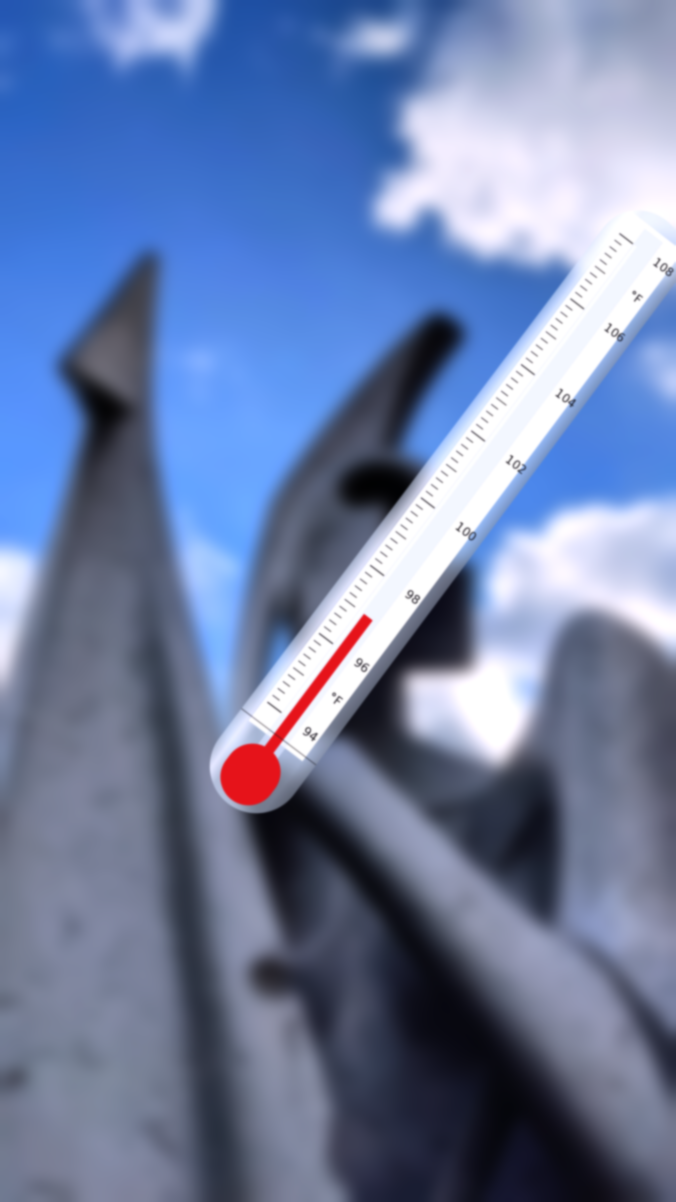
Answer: 97 °F
